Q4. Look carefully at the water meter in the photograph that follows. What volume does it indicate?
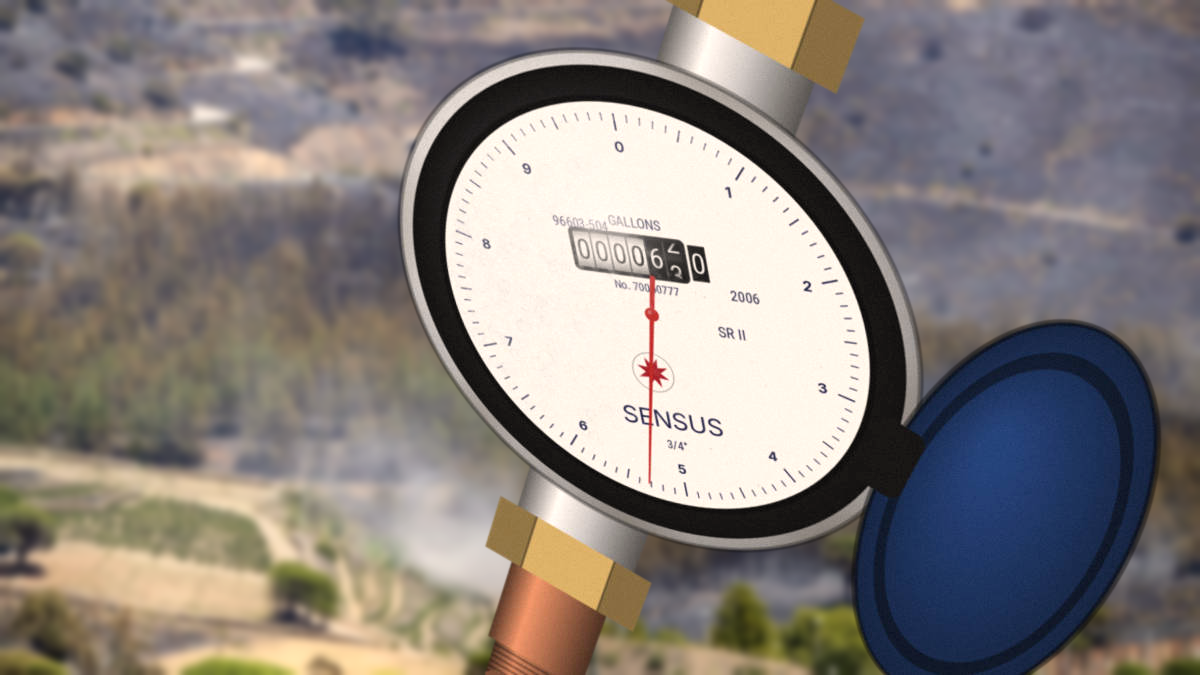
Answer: 625.3 gal
